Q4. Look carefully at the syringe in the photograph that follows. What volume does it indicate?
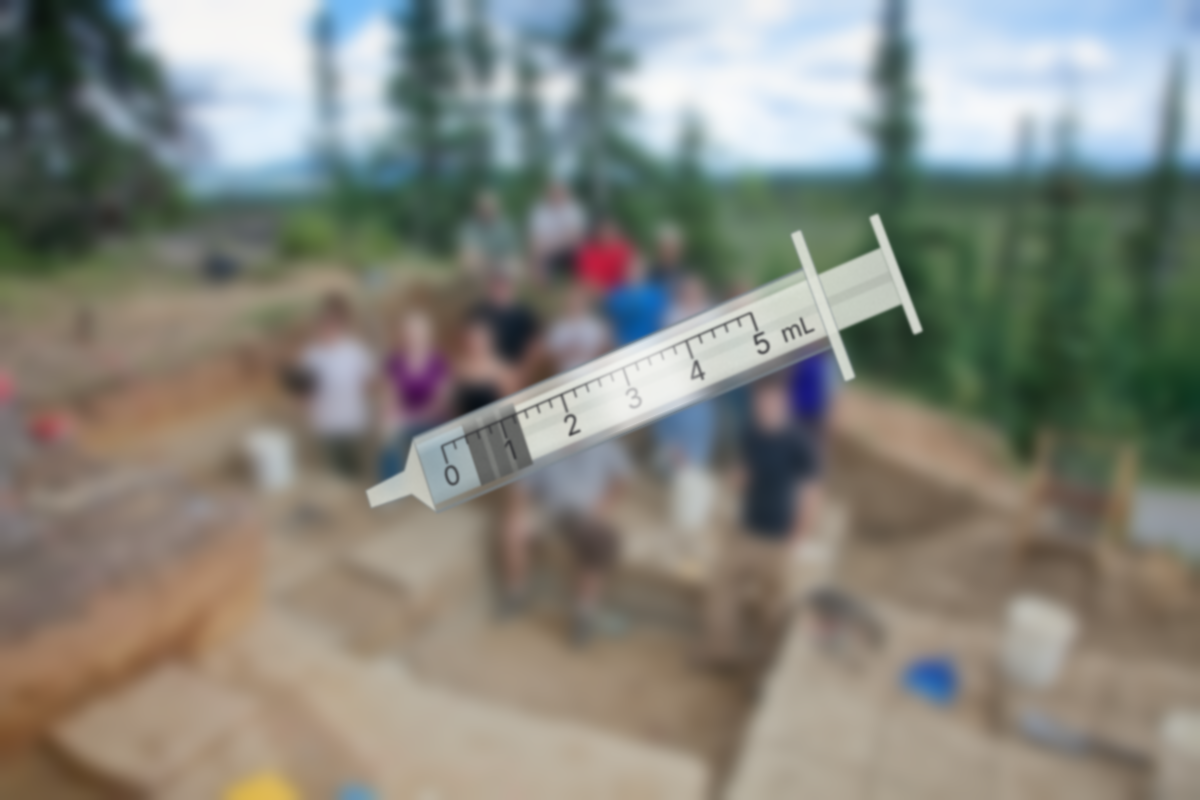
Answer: 0.4 mL
